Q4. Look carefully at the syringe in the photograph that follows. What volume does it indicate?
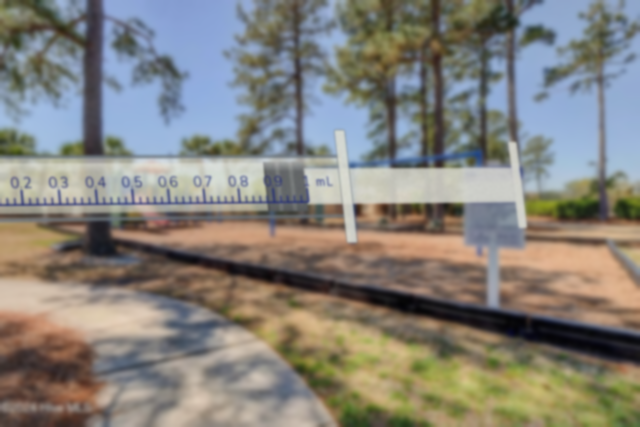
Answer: 0.88 mL
